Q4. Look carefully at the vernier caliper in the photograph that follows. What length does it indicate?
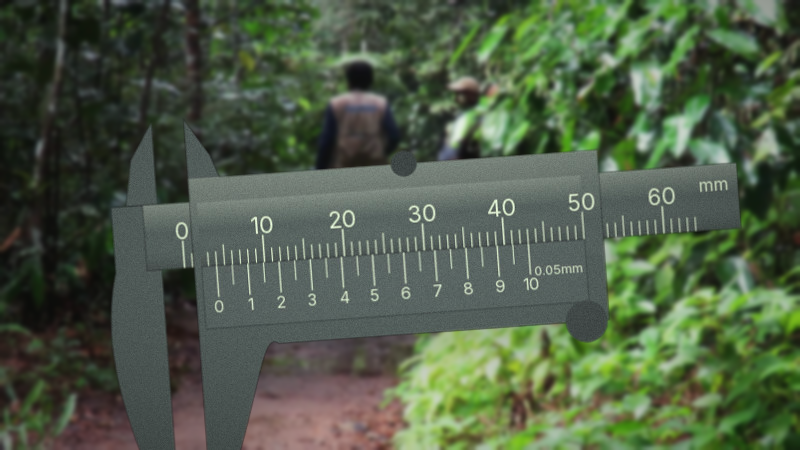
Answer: 4.0 mm
